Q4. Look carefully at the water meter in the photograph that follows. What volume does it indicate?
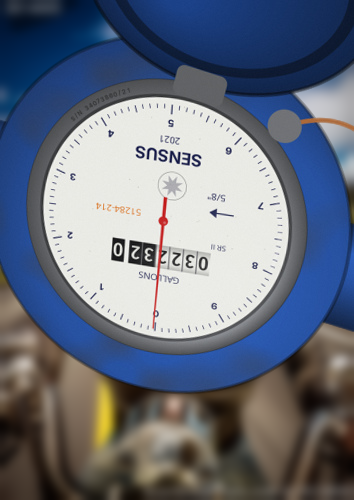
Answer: 322320.0 gal
